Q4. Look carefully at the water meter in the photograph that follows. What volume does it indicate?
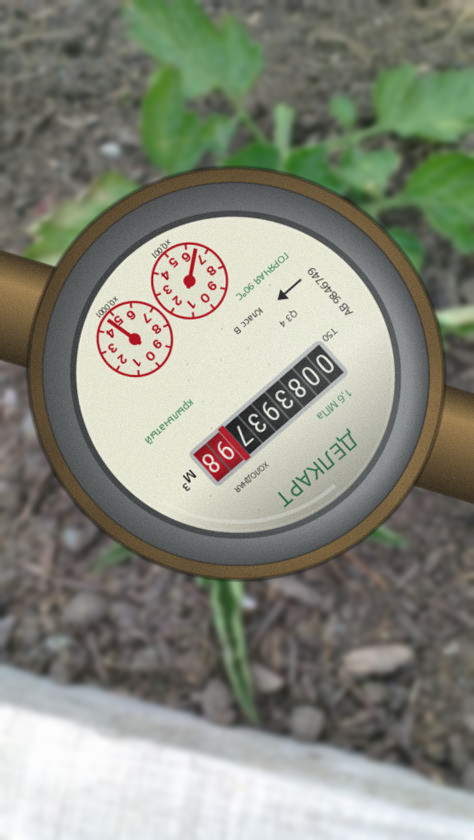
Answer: 83937.9864 m³
